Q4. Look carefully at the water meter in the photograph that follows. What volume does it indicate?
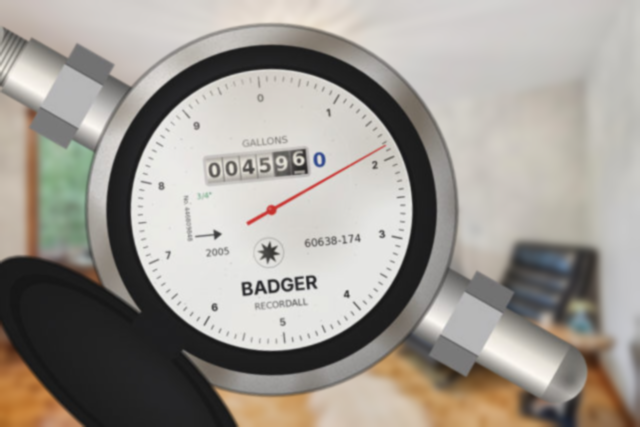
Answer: 45961.8 gal
